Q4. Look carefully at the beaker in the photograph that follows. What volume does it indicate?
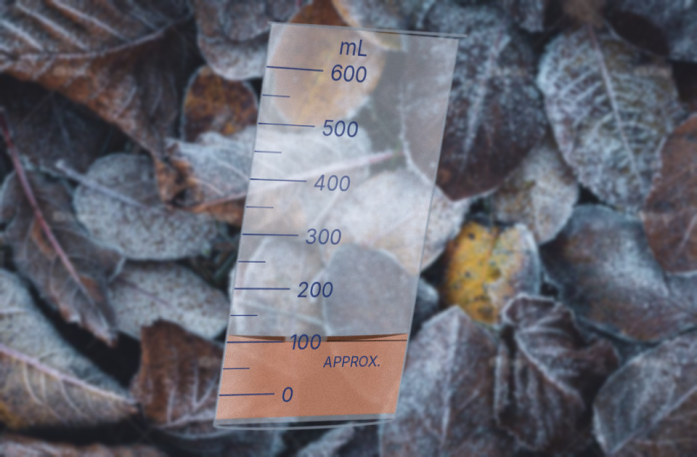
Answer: 100 mL
